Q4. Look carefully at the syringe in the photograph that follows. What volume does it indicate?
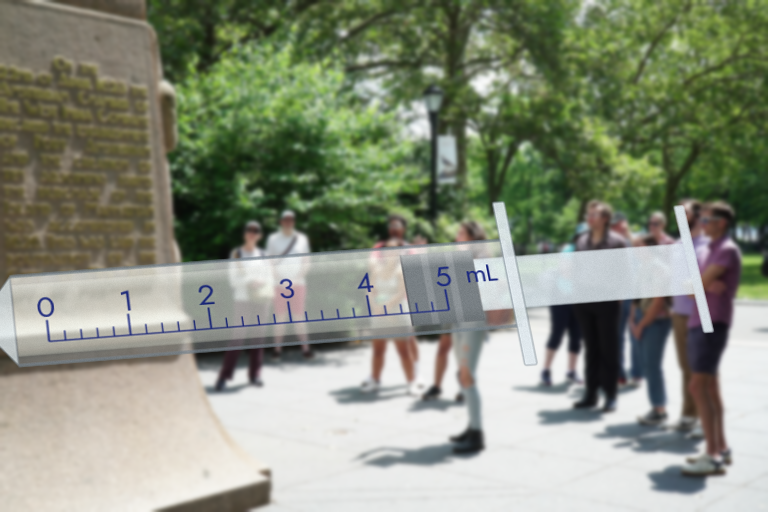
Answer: 4.5 mL
